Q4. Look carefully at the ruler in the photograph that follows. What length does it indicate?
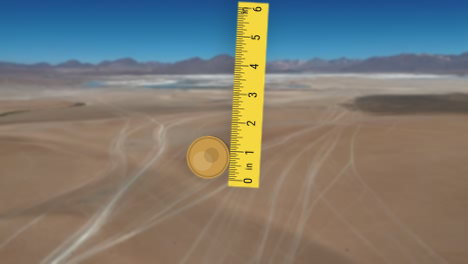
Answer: 1.5 in
